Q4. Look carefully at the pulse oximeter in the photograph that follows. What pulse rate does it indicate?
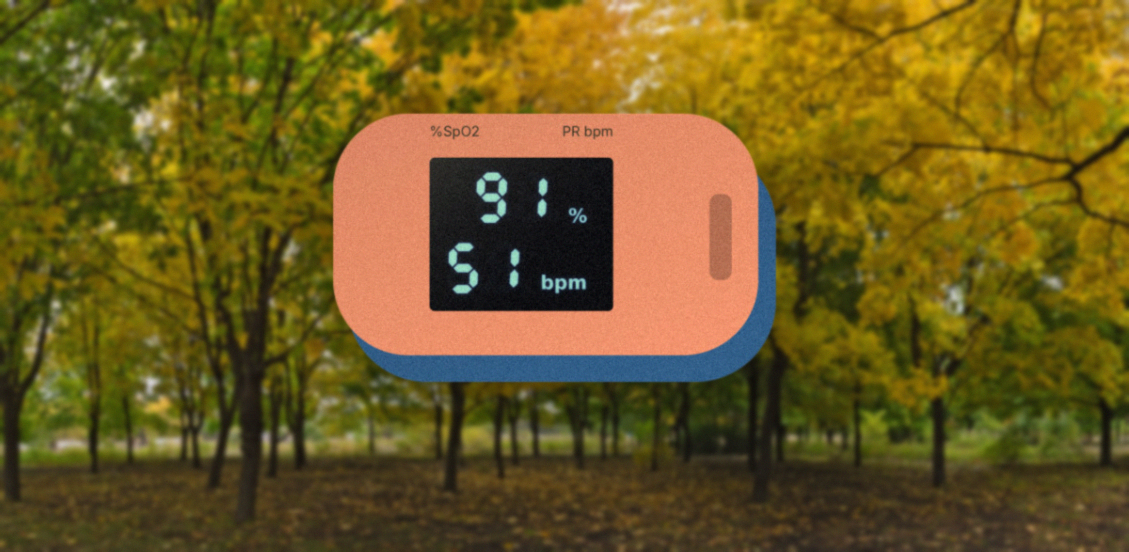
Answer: 51 bpm
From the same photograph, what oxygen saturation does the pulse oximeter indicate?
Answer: 91 %
